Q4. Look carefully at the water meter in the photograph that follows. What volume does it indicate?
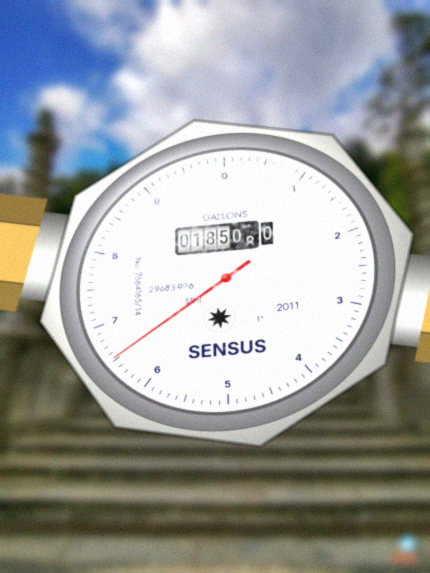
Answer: 185076.5 gal
